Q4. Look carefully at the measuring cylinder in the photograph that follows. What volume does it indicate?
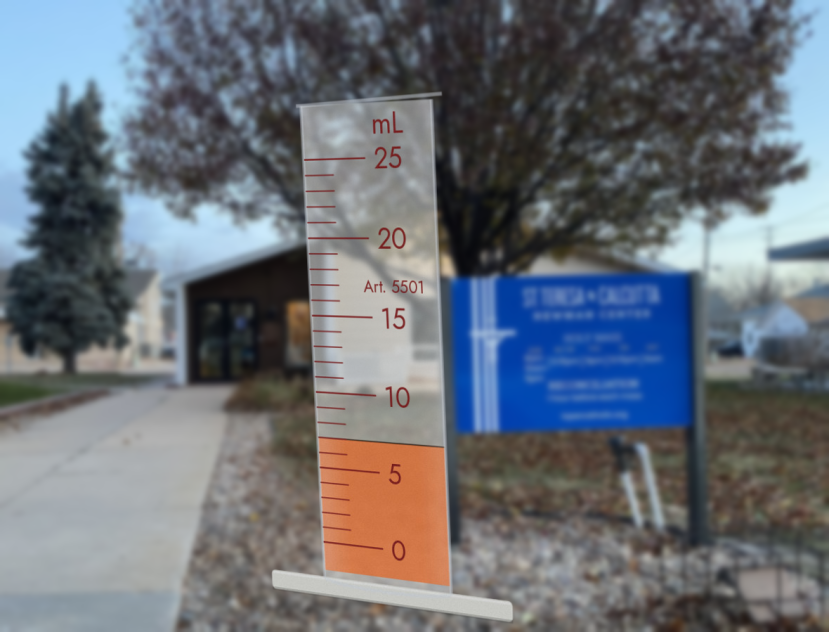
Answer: 7 mL
